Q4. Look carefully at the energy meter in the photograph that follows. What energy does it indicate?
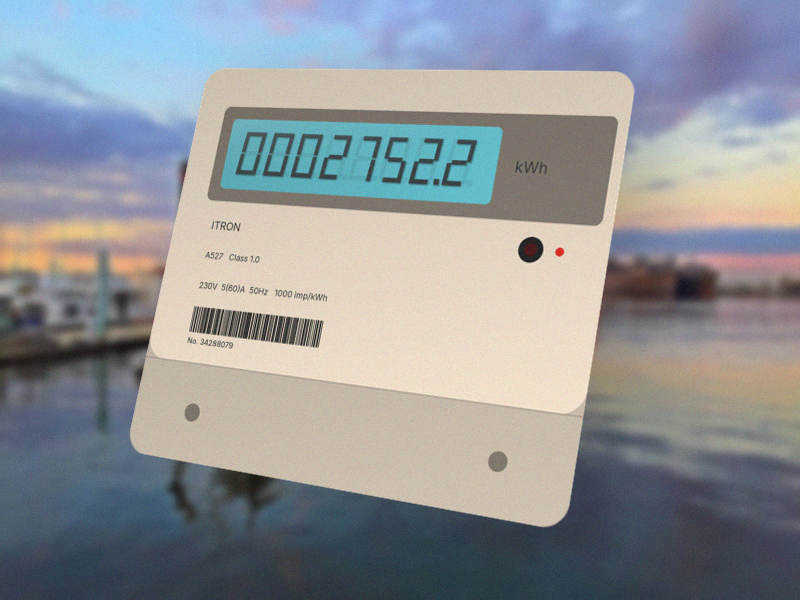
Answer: 2752.2 kWh
